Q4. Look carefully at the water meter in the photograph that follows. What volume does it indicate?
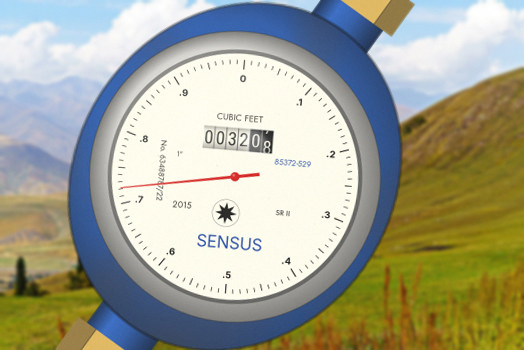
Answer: 3207.72 ft³
